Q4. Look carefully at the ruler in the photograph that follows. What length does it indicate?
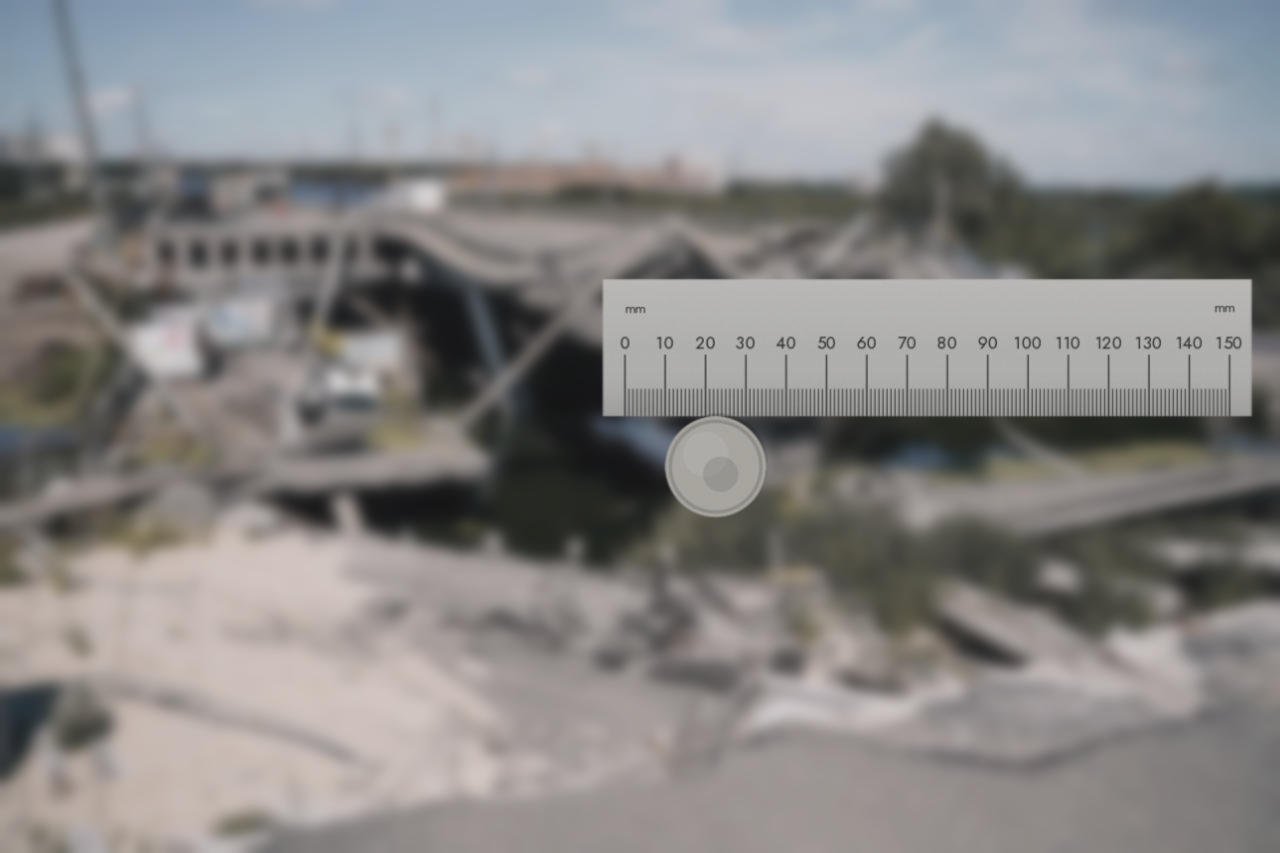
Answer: 25 mm
